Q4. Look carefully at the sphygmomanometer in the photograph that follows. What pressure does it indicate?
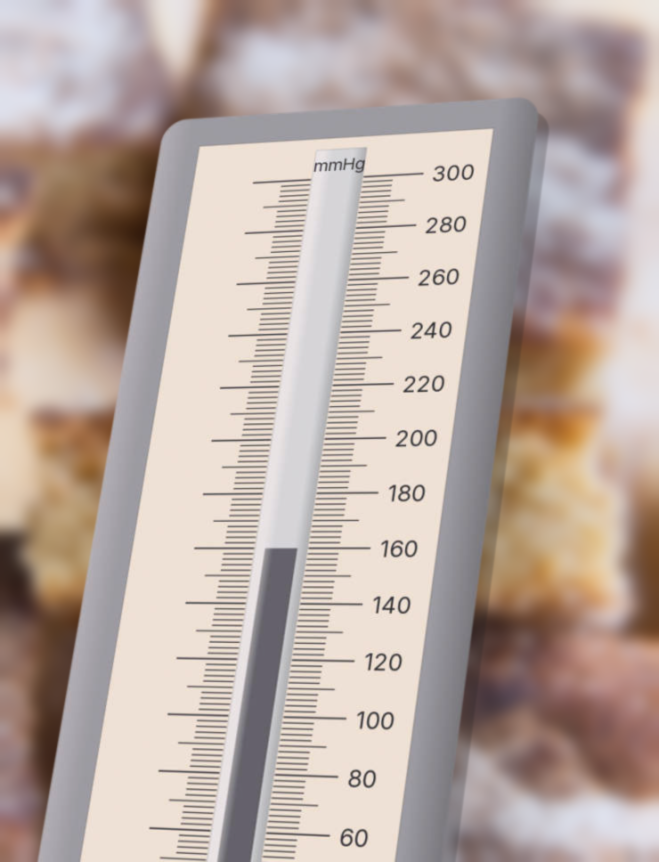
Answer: 160 mmHg
